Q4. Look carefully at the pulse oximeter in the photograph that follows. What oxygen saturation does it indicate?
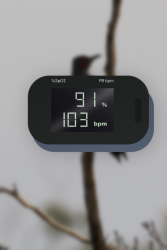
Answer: 91 %
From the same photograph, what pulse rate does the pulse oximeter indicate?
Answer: 103 bpm
